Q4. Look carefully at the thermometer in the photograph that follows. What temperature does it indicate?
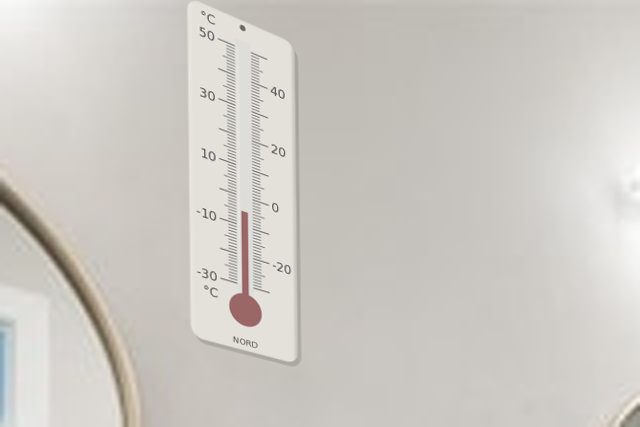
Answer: -5 °C
